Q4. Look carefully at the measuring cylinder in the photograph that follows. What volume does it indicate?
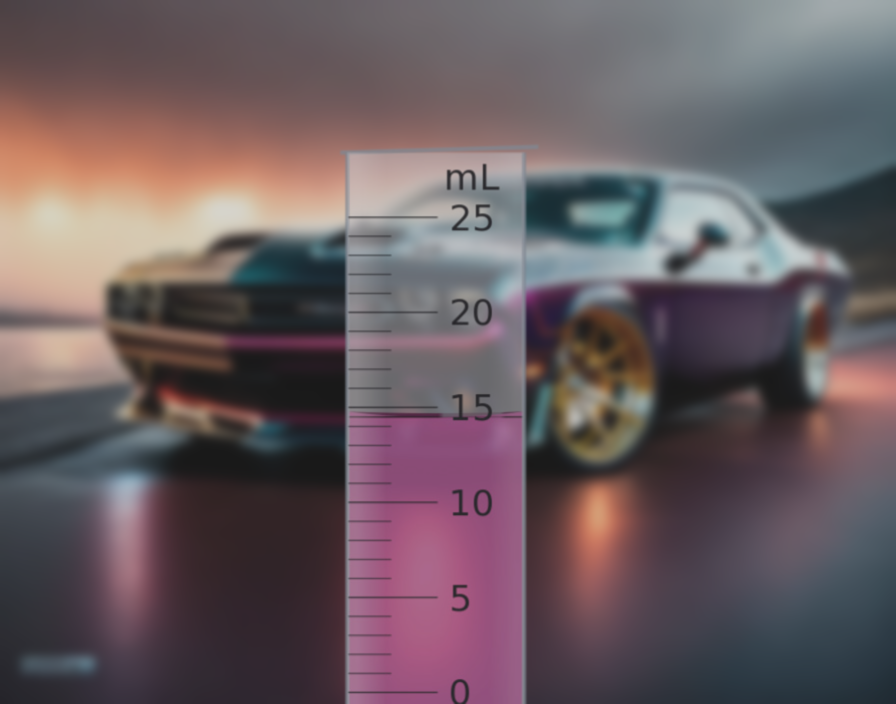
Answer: 14.5 mL
